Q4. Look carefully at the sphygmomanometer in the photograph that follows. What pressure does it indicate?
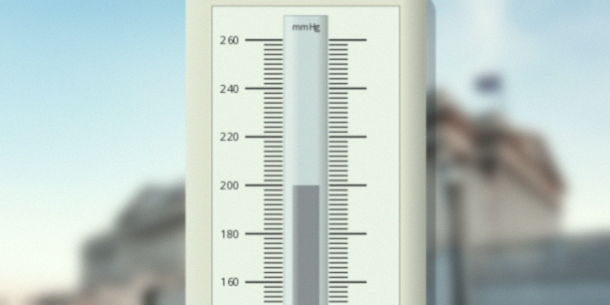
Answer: 200 mmHg
